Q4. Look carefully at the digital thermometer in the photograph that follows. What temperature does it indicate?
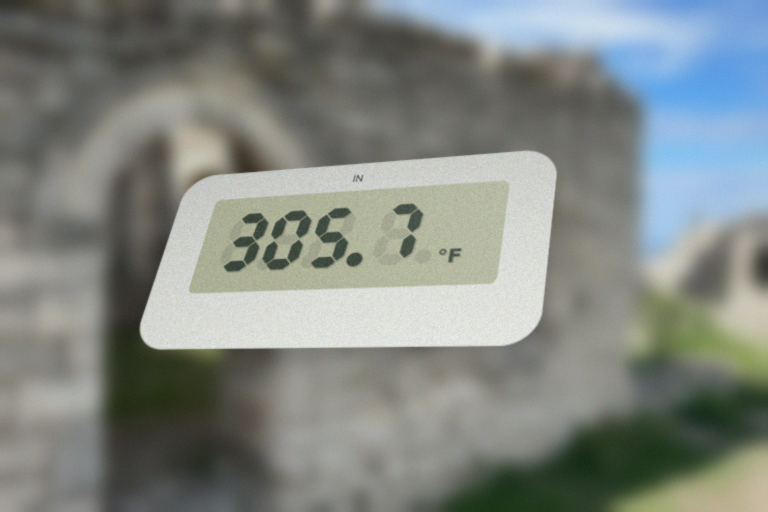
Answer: 305.7 °F
